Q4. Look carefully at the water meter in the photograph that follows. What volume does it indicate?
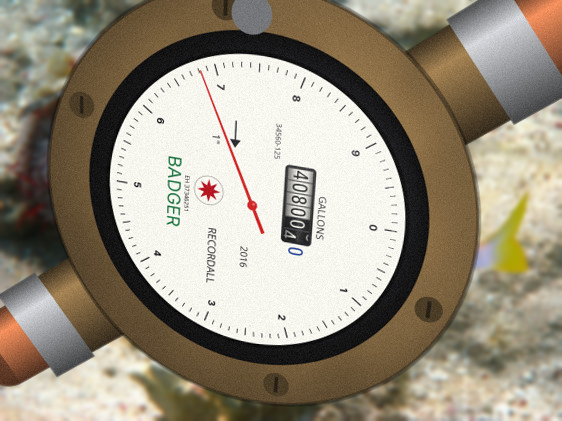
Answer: 4080036.8 gal
